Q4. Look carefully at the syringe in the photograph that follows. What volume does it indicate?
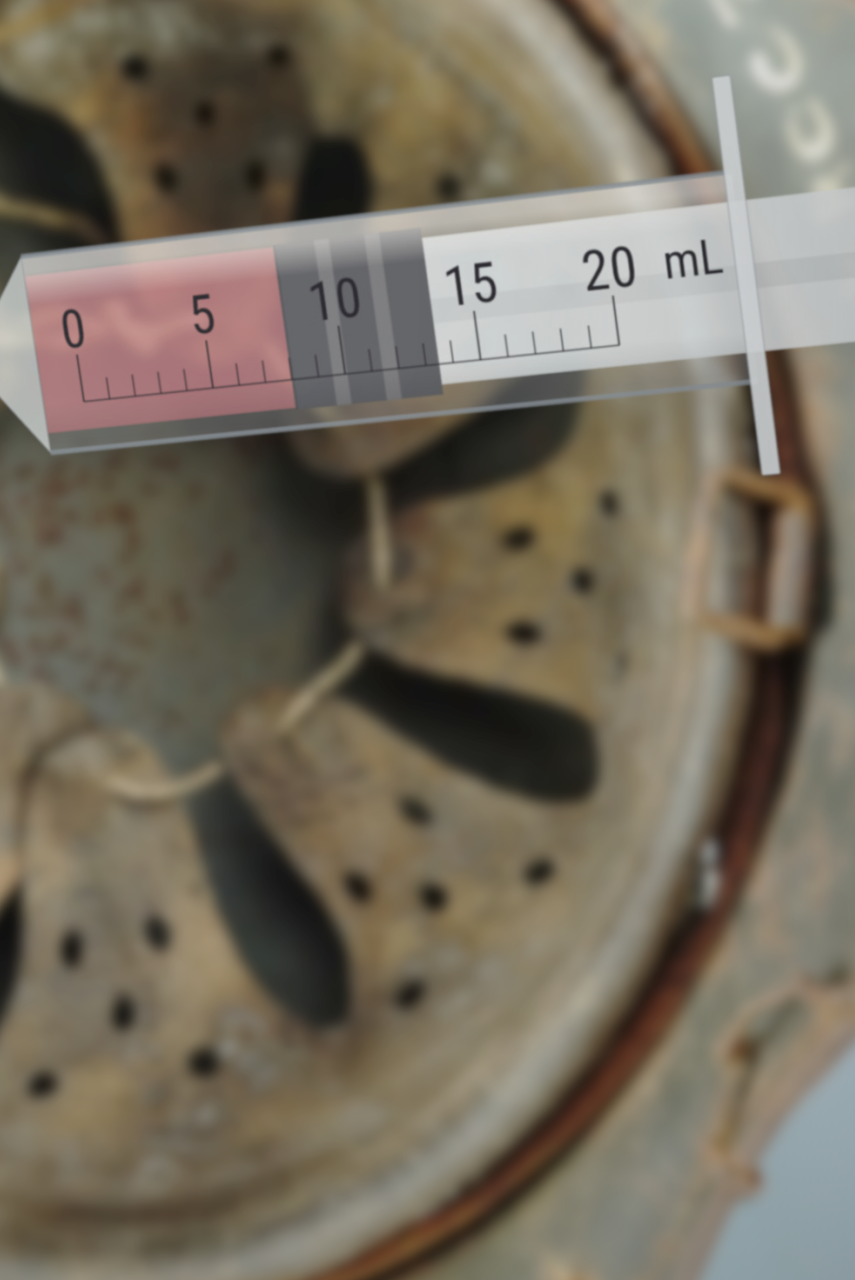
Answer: 8 mL
